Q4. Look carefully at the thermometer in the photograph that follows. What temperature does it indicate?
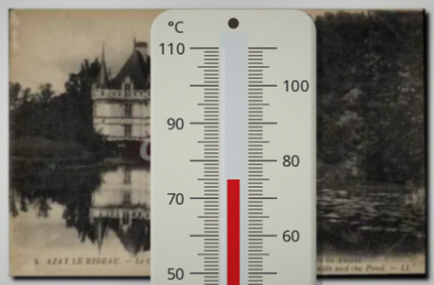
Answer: 75 °C
